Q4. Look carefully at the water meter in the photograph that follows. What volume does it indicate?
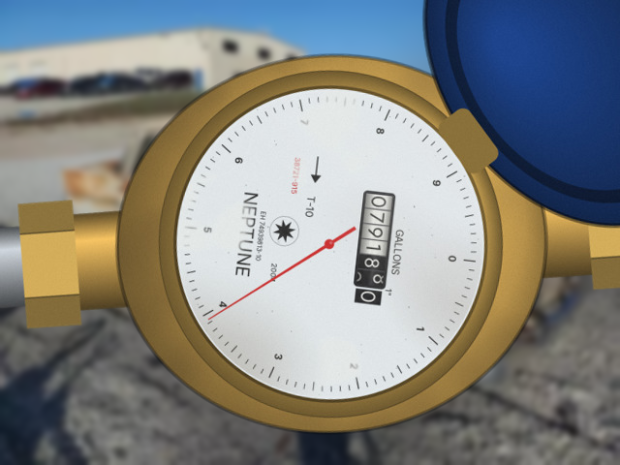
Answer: 791883.9 gal
